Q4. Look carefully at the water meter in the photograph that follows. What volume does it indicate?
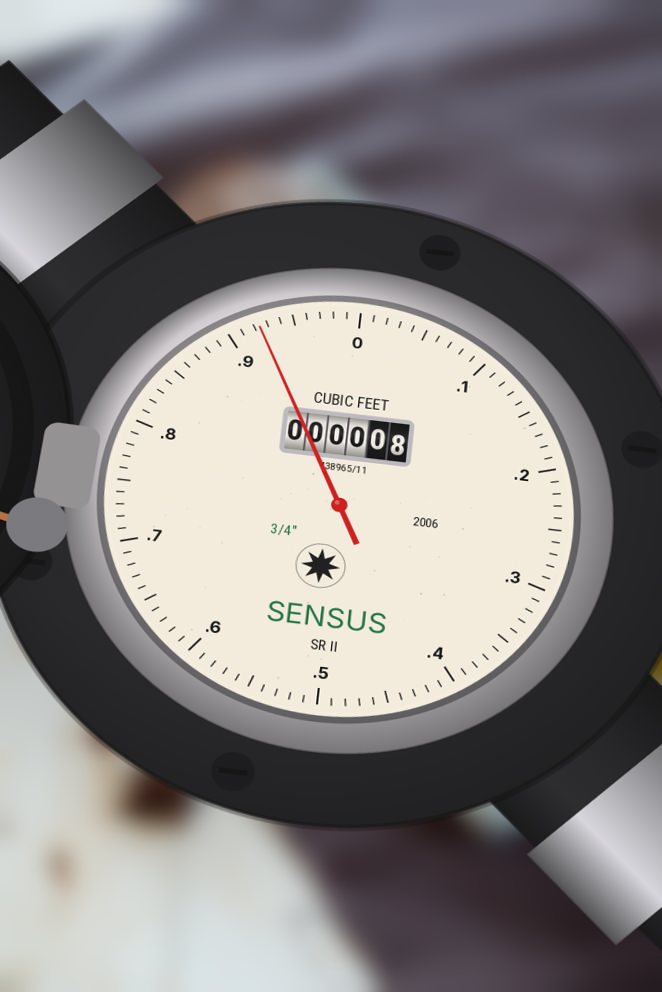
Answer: 7.92 ft³
